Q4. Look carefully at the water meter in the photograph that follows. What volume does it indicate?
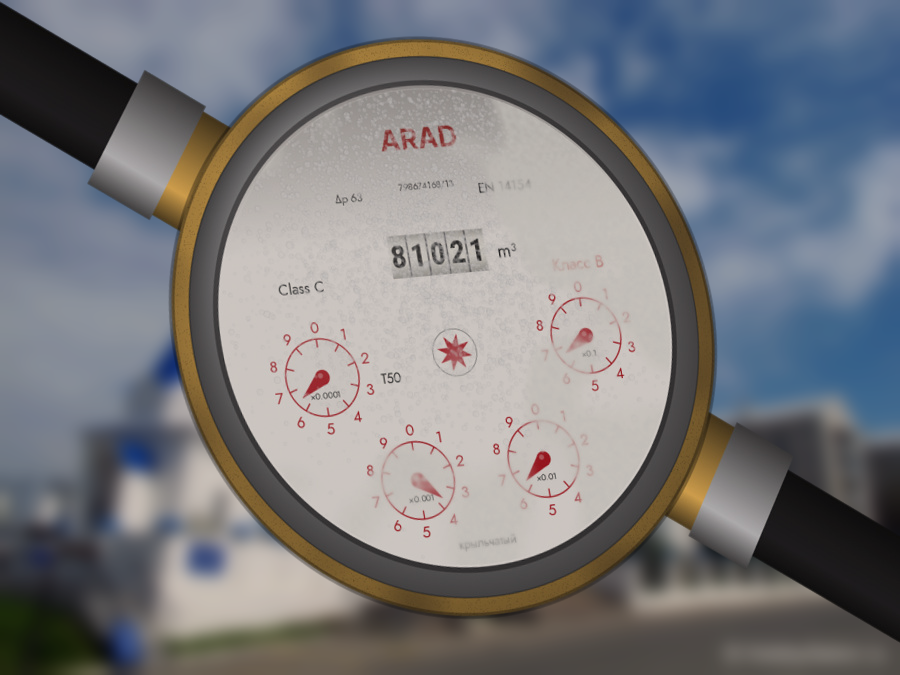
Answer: 81021.6636 m³
